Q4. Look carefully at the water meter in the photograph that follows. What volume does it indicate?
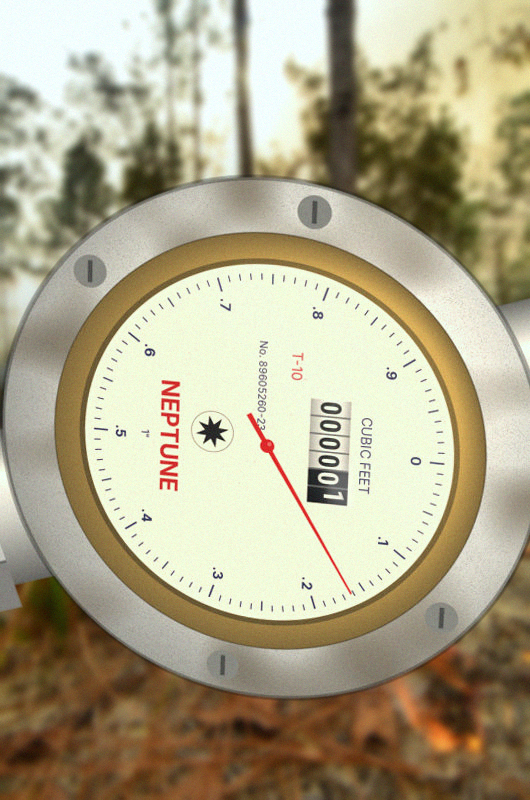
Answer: 1.16 ft³
